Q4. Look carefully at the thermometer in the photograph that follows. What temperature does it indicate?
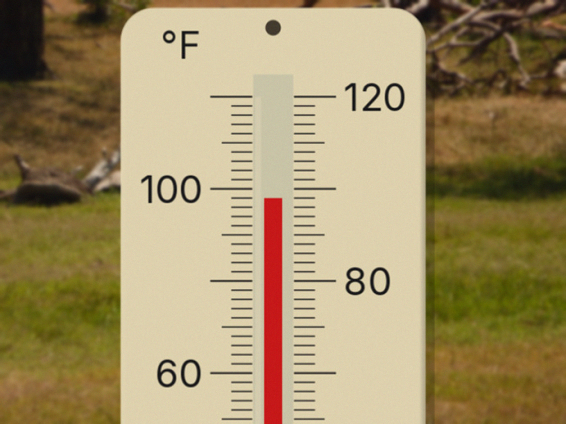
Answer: 98 °F
